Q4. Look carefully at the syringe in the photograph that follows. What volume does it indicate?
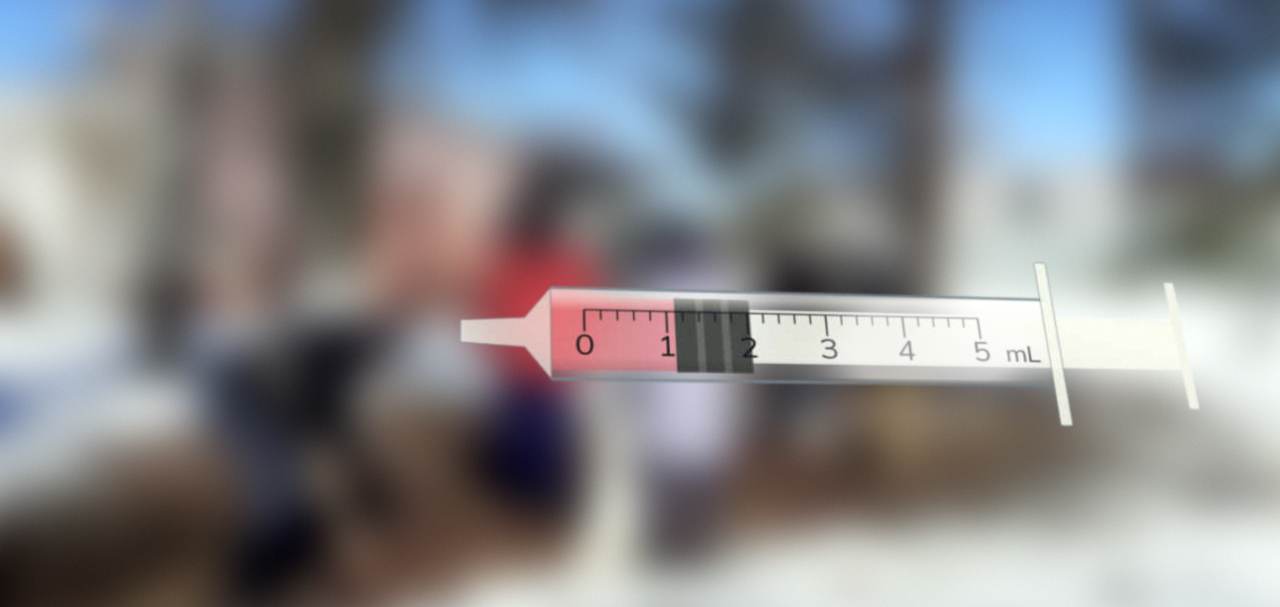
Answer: 1.1 mL
